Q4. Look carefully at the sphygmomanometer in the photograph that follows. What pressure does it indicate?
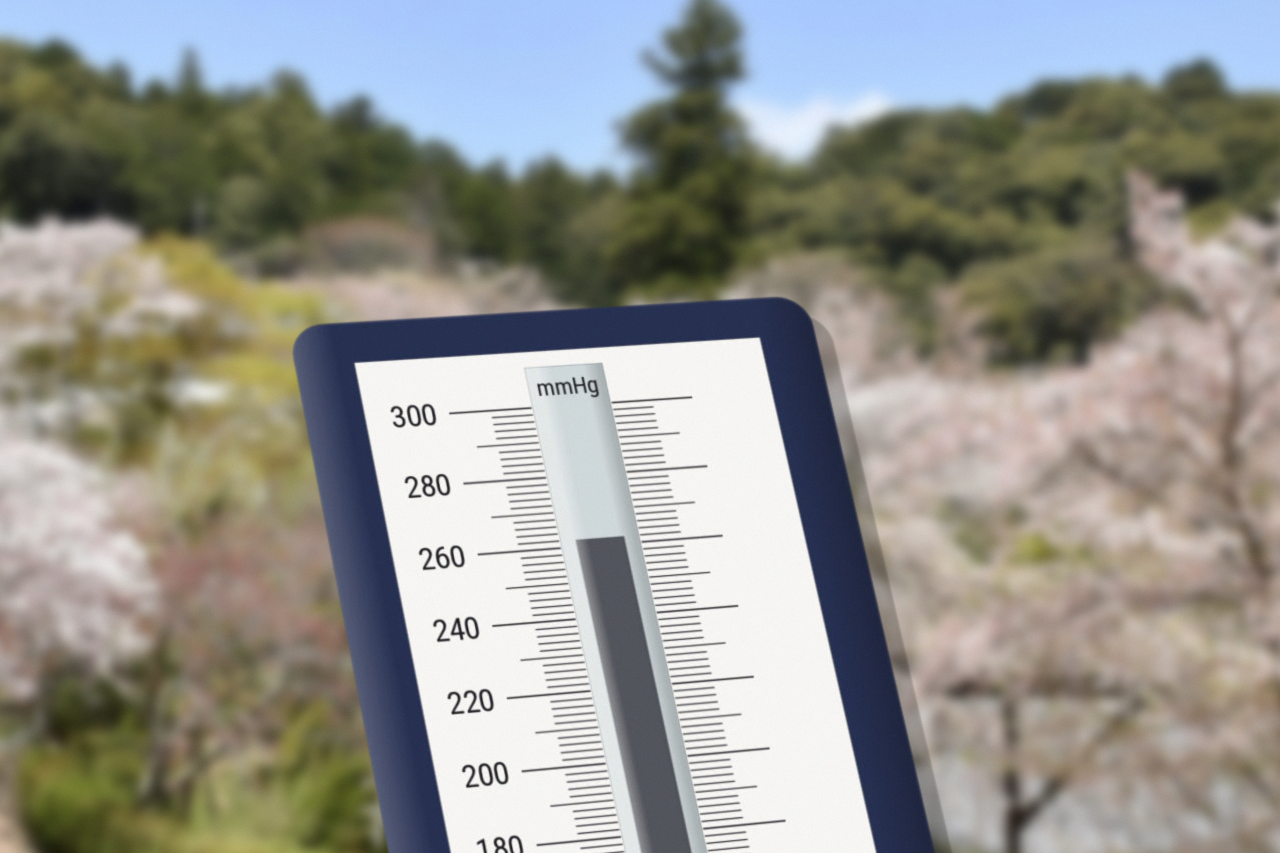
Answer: 262 mmHg
